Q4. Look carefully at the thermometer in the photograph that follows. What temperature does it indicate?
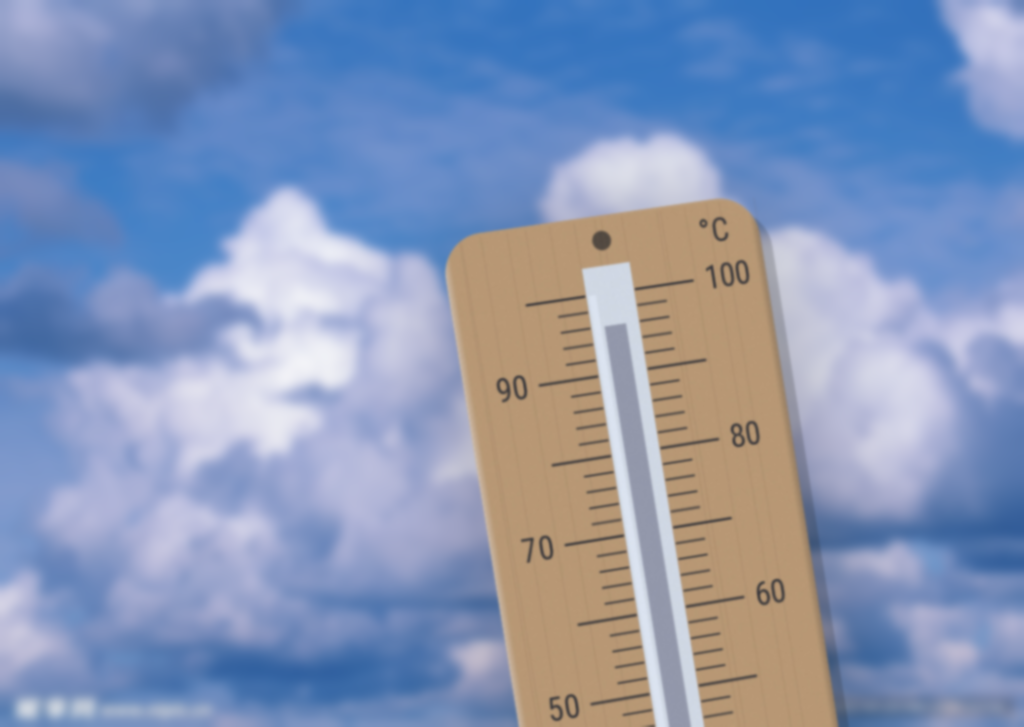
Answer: 96 °C
